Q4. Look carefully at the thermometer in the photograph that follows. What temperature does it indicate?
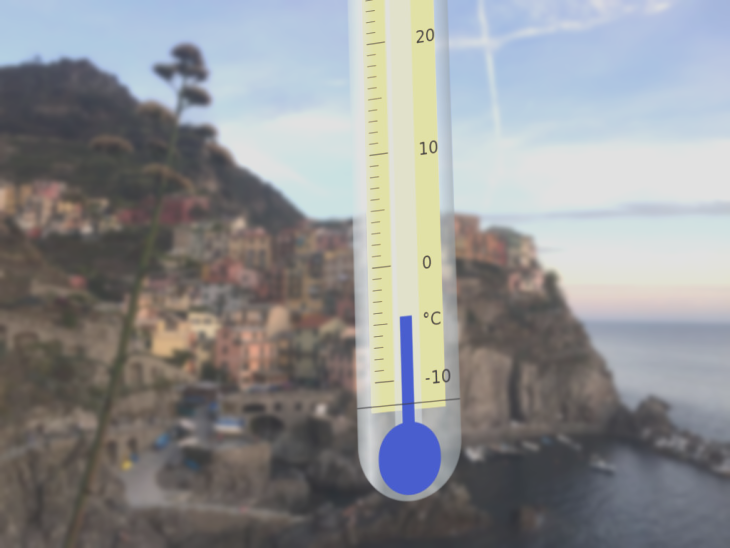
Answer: -4.5 °C
